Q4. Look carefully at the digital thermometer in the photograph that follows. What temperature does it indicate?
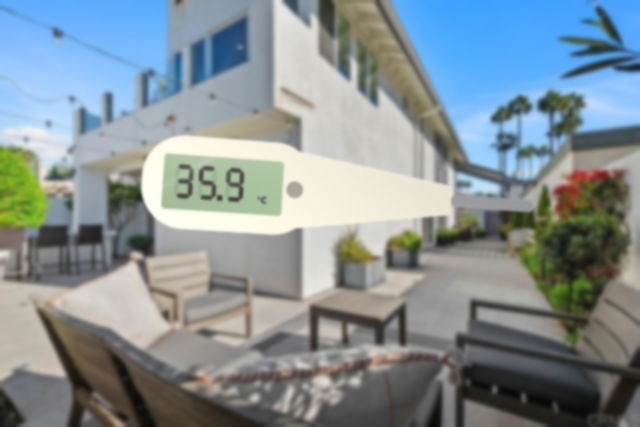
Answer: 35.9 °C
